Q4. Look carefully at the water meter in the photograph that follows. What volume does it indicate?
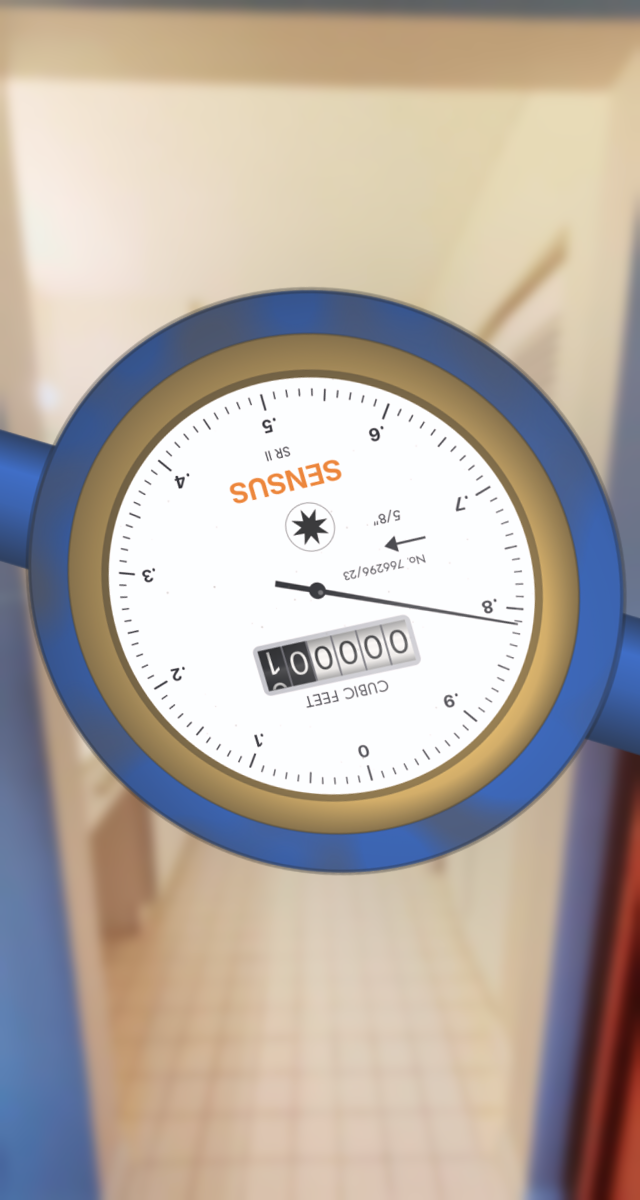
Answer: 0.81 ft³
